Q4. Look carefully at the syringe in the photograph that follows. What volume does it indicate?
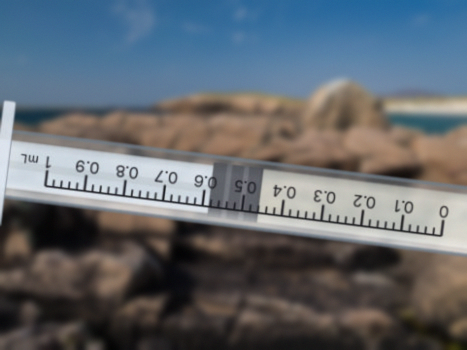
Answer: 0.46 mL
